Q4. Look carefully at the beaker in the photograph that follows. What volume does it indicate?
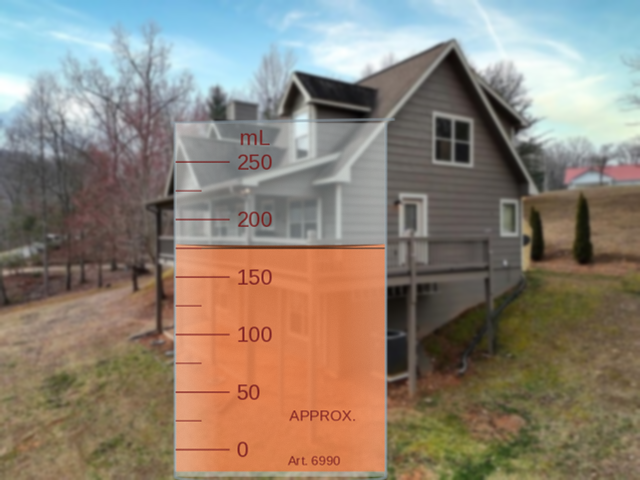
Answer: 175 mL
